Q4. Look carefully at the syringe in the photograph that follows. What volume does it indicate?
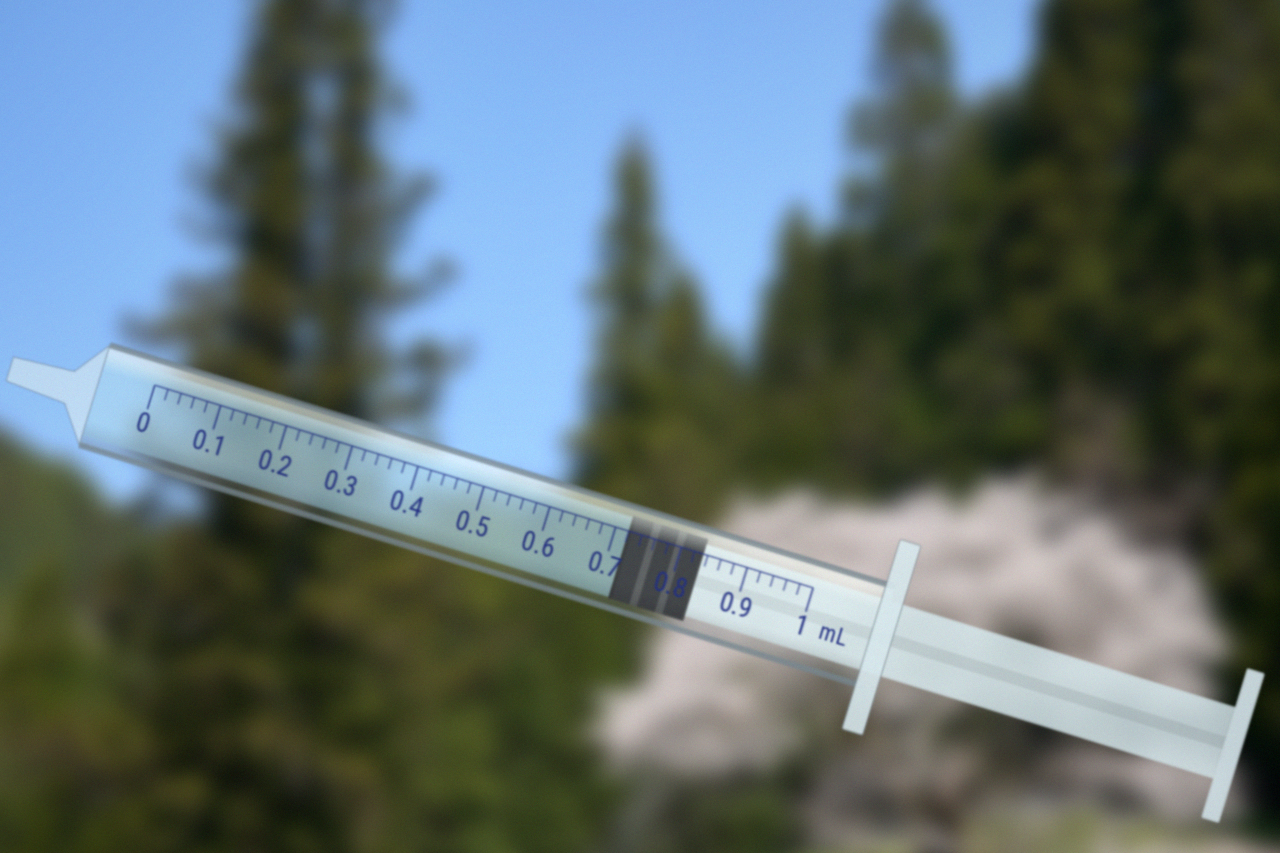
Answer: 0.72 mL
